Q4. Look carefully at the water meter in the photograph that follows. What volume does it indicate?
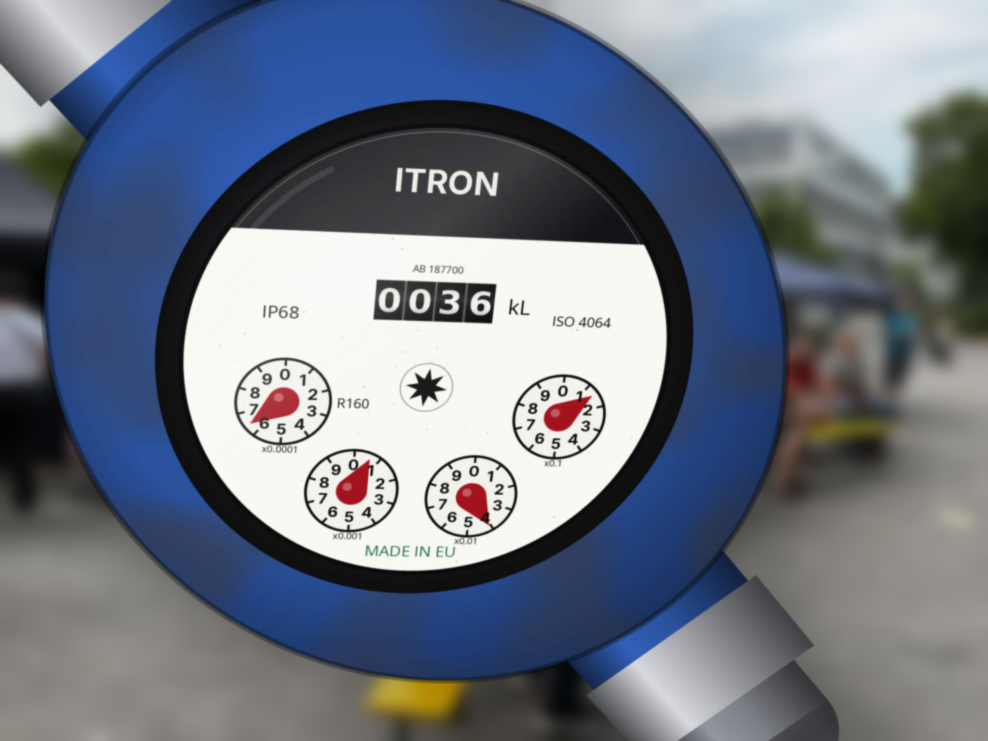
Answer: 36.1406 kL
